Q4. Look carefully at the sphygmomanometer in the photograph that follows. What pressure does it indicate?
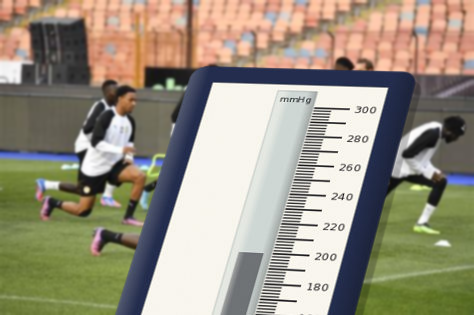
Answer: 200 mmHg
